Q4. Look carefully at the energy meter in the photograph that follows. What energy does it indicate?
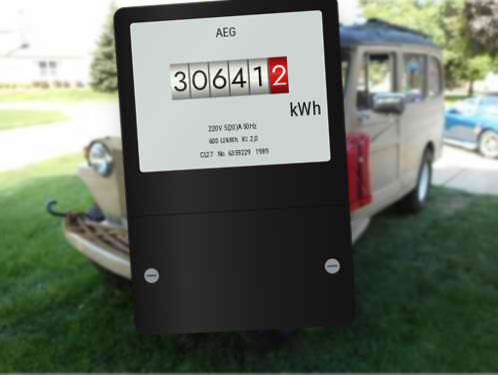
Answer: 30641.2 kWh
